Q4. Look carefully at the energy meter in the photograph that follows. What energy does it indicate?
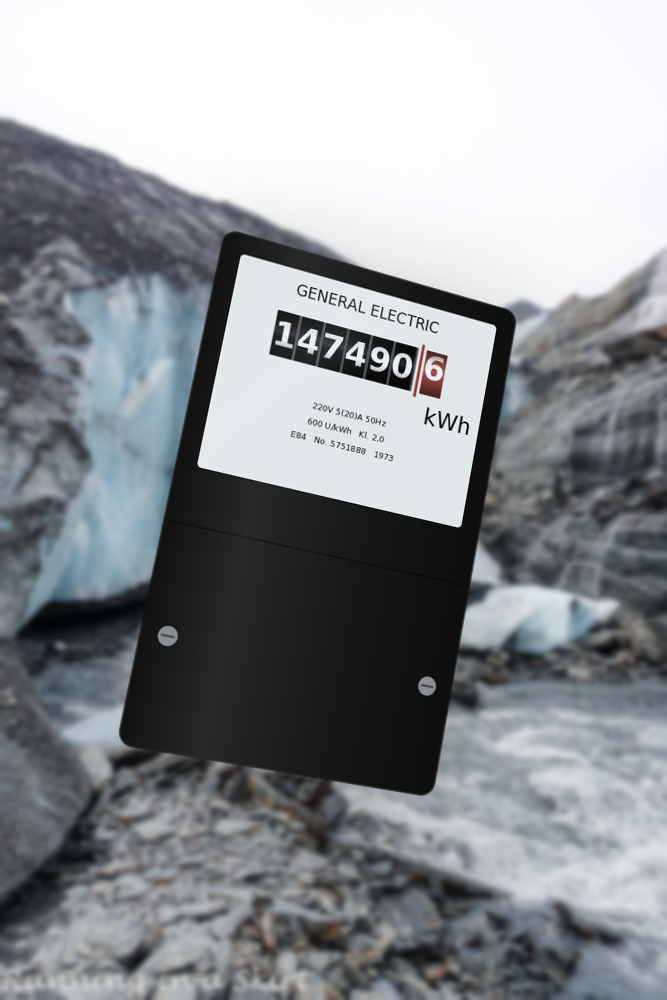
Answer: 147490.6 kWh
